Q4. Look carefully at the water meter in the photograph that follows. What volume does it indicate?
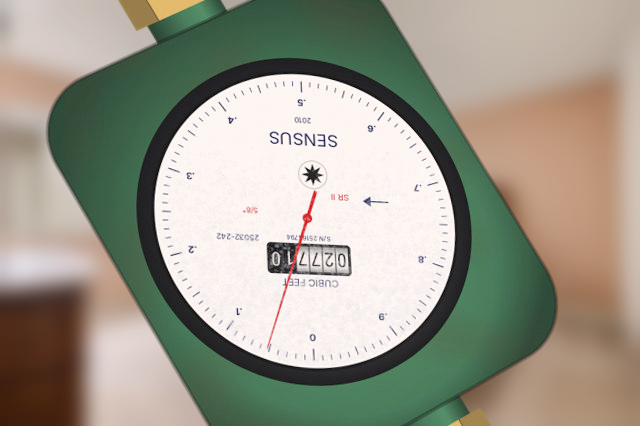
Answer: 27710.05 ft³
